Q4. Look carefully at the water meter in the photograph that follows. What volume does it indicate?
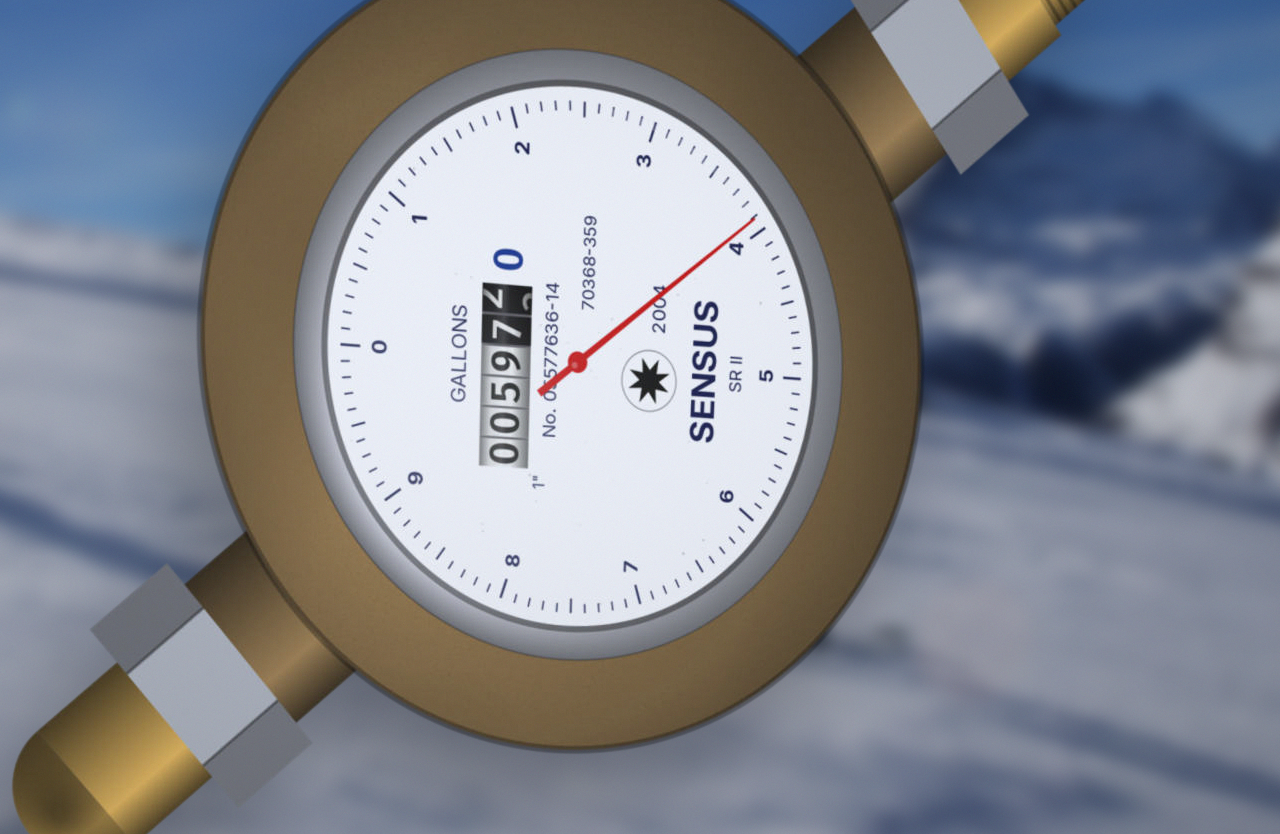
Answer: 59723.9 gal
